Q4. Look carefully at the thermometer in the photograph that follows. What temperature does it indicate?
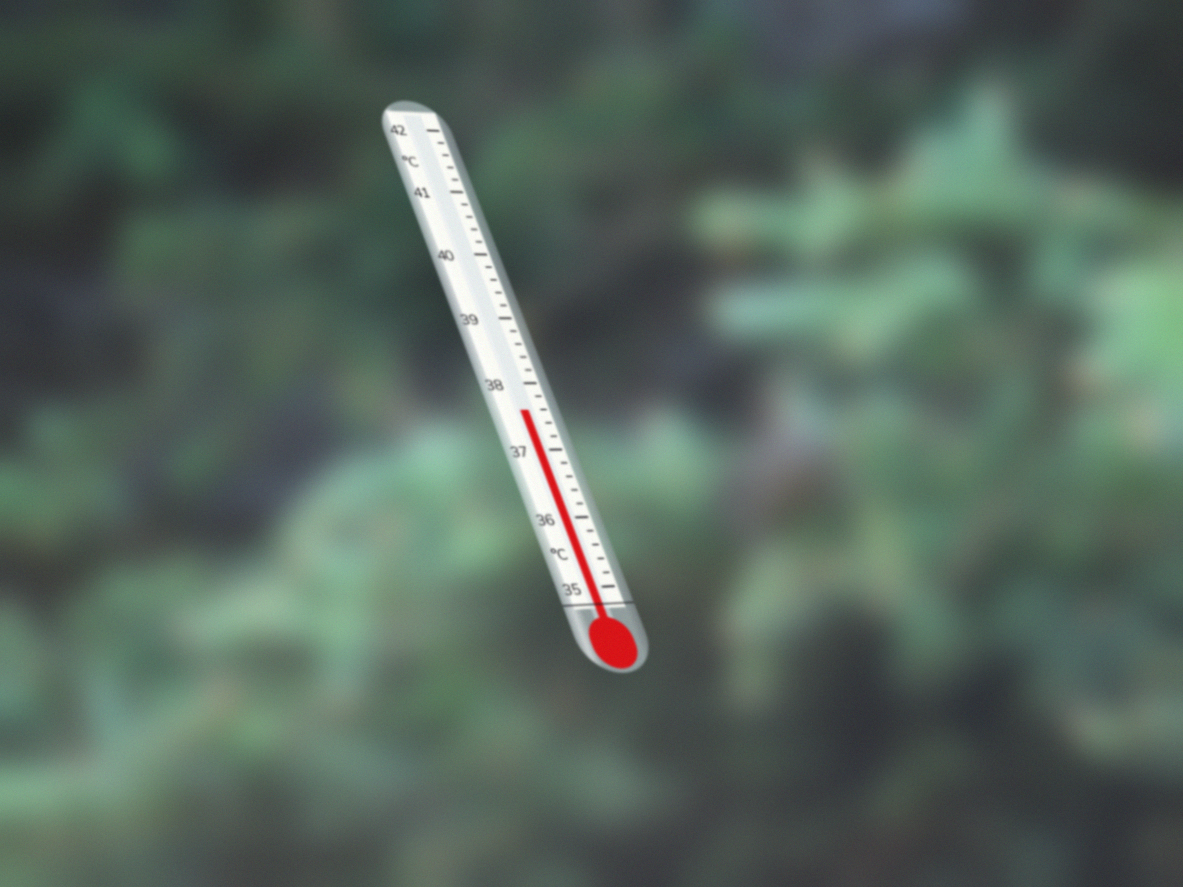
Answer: 37.6 °C
